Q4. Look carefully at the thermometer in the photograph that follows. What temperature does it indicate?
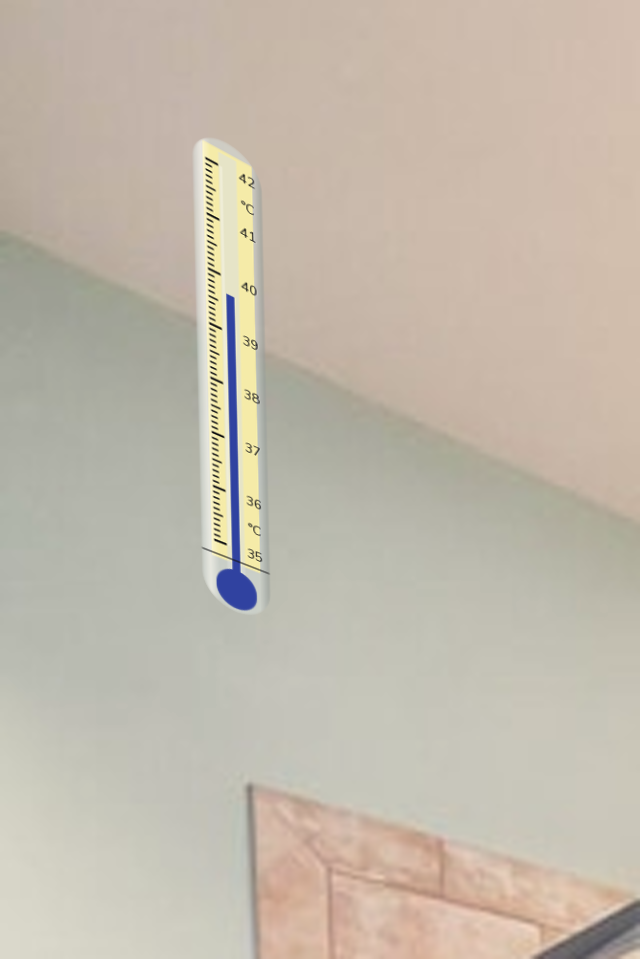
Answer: 39.7 °C
